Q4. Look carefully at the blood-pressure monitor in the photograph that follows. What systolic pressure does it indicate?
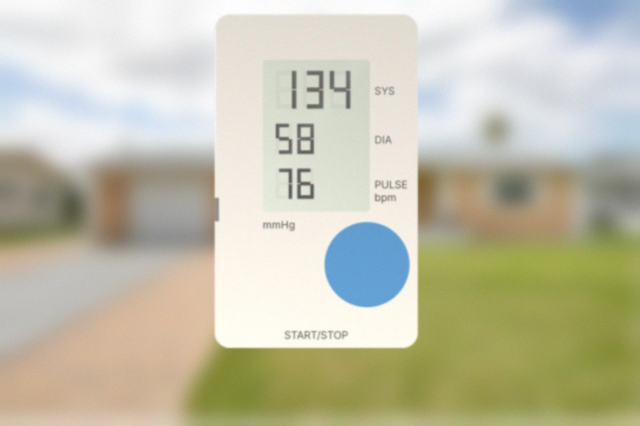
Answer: 134 mmHg
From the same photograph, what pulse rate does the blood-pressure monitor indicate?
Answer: 76 bpm
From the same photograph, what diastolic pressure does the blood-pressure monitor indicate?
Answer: 58 mmHg
